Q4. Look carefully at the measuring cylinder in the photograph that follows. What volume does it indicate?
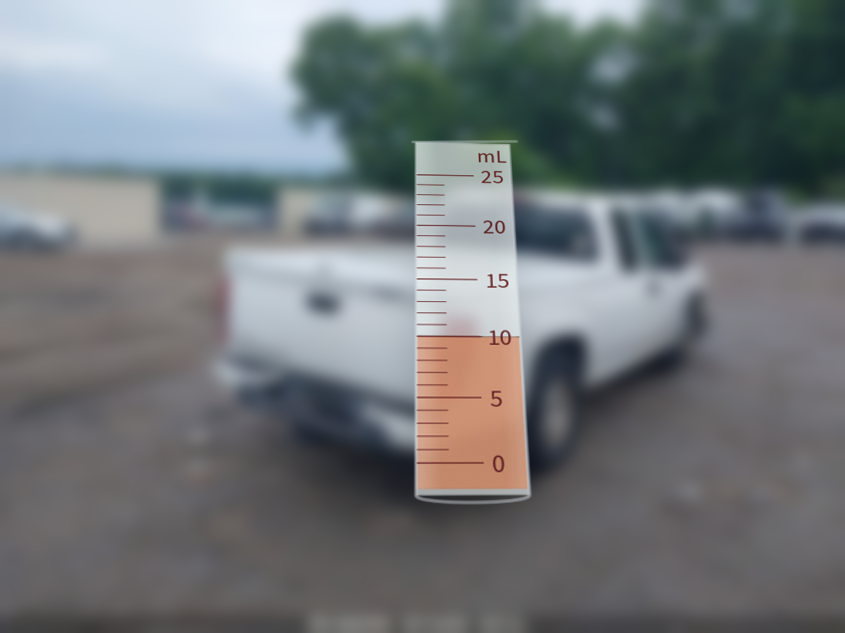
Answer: 10 mL
